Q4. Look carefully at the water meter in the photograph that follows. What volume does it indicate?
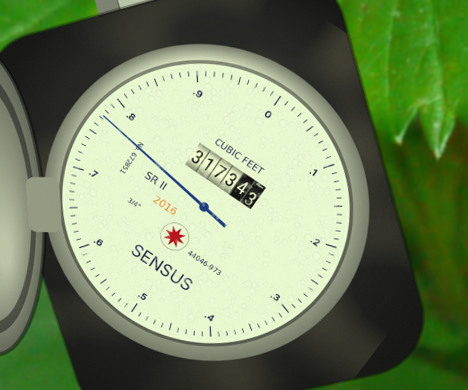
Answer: 317342.77 ft³
